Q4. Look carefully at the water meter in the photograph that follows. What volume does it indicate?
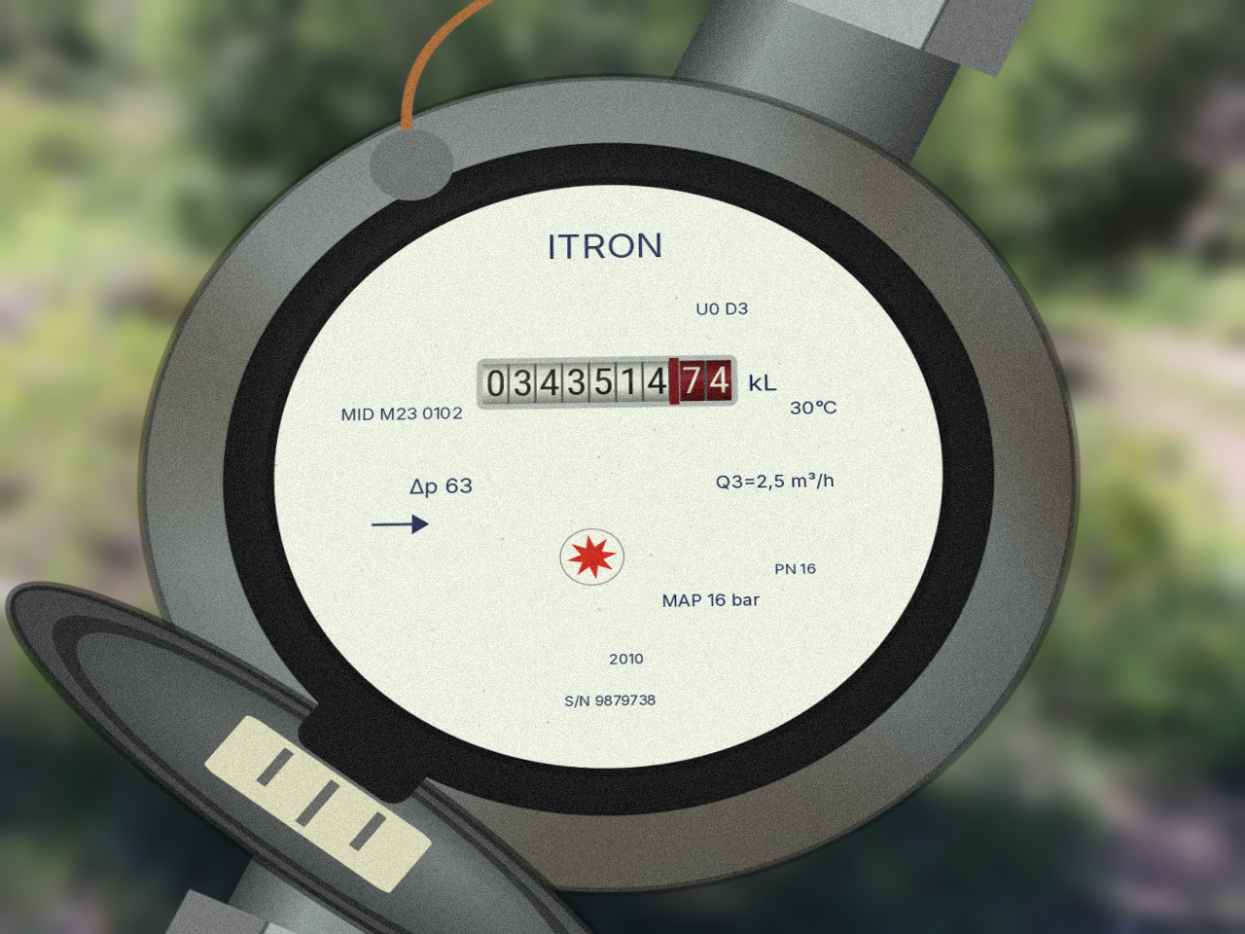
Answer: 343514.74 kL
